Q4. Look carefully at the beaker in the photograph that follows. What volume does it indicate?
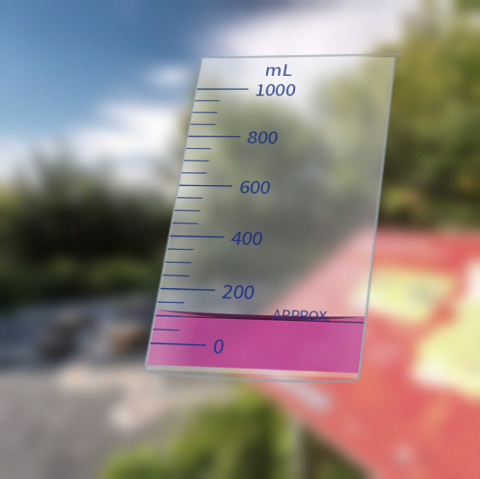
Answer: 100 mL
